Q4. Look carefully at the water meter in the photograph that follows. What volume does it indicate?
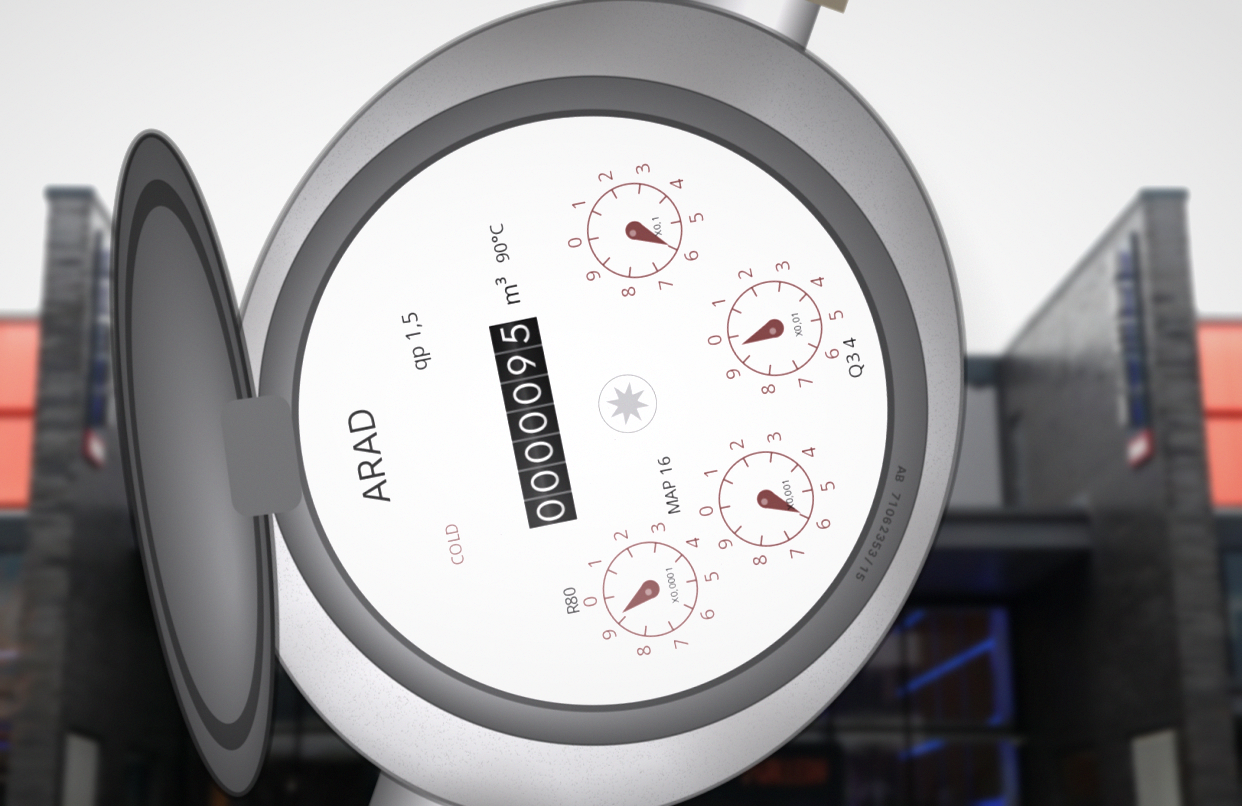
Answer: 95.5959 m³
